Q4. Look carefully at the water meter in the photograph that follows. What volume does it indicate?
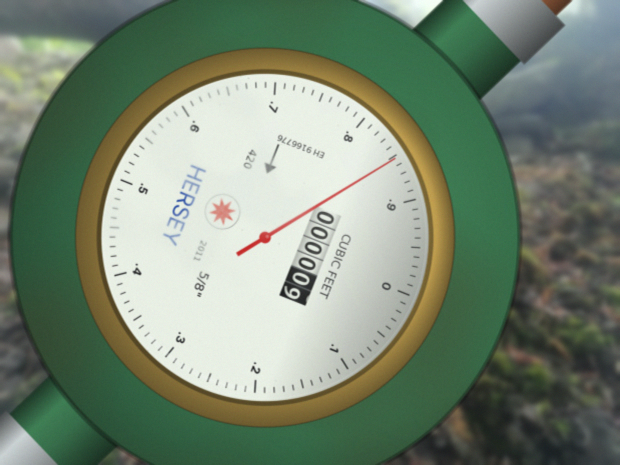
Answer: 8.85 ft³
